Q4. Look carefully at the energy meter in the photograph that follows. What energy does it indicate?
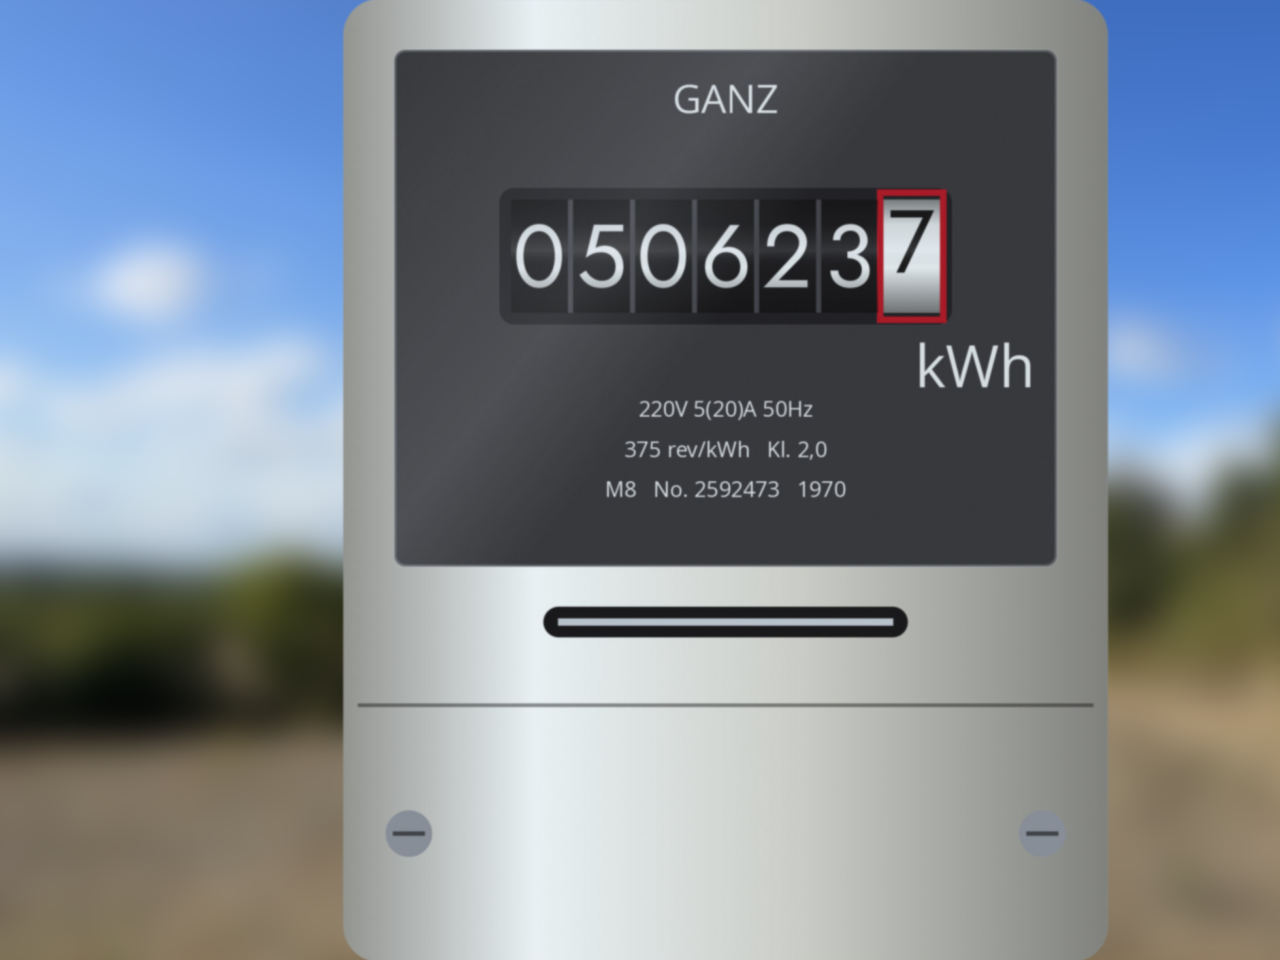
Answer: 50623.7 kWh
